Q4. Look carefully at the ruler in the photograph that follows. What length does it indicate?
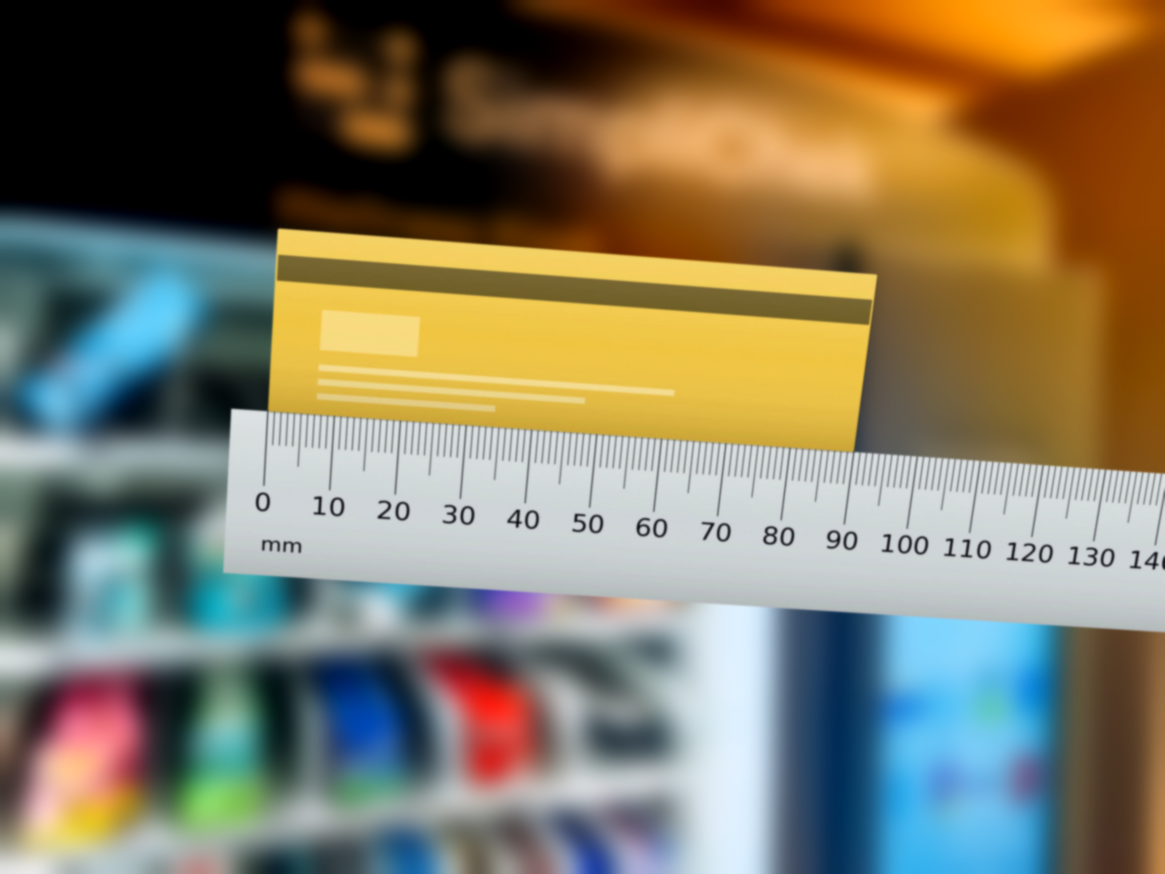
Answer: 90 mm
